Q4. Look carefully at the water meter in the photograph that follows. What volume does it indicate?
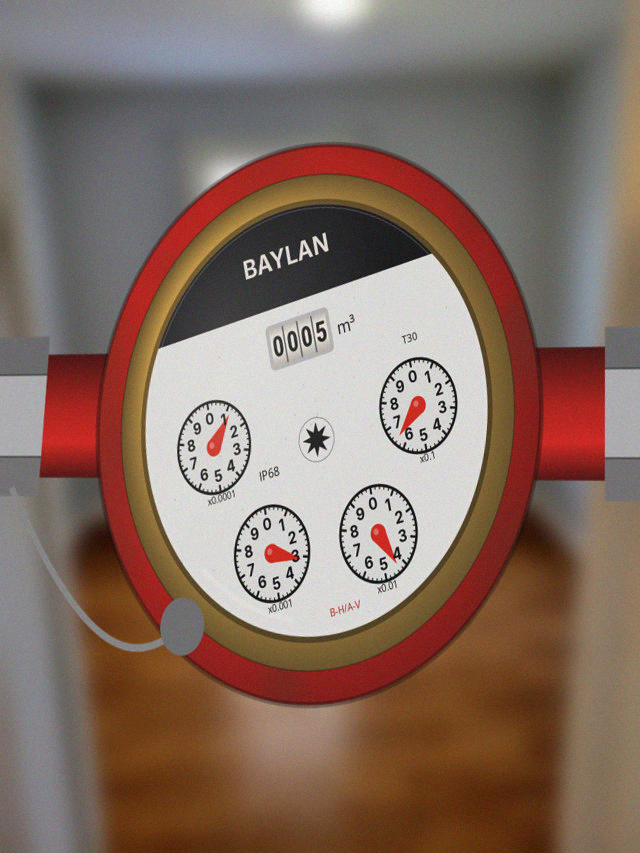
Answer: 5.6431 m³
